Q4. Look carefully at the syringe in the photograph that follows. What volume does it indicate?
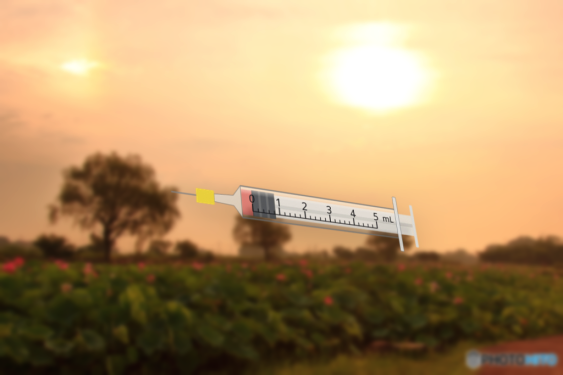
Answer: 0 mL
